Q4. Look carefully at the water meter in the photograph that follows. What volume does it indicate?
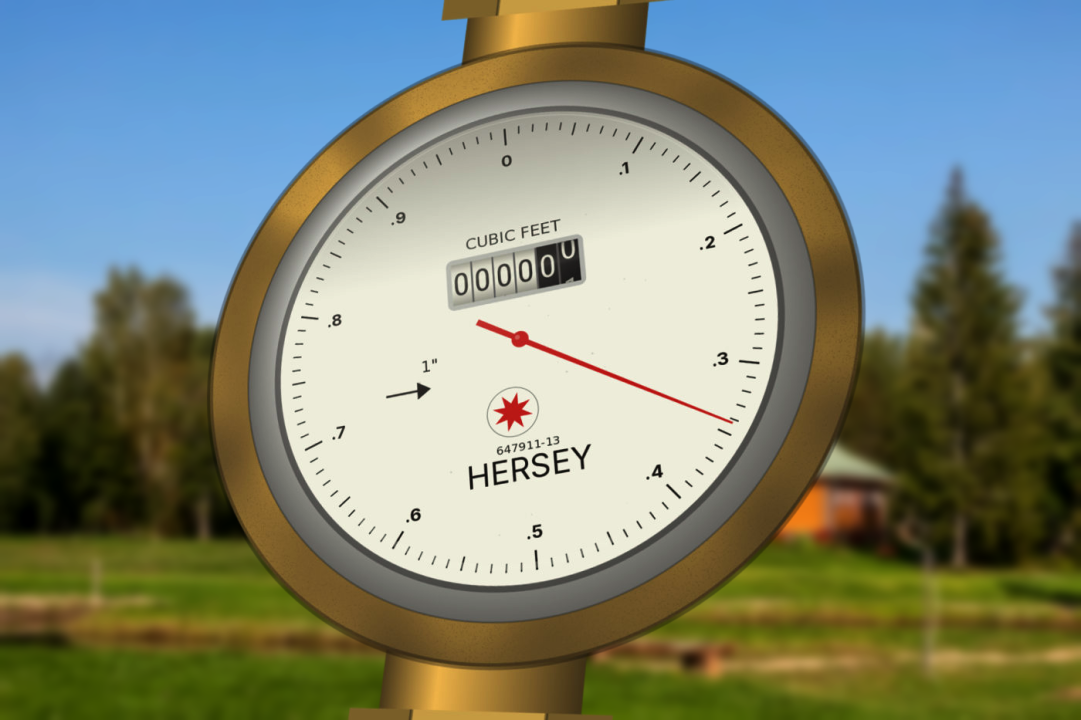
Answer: 0.34 ft³
